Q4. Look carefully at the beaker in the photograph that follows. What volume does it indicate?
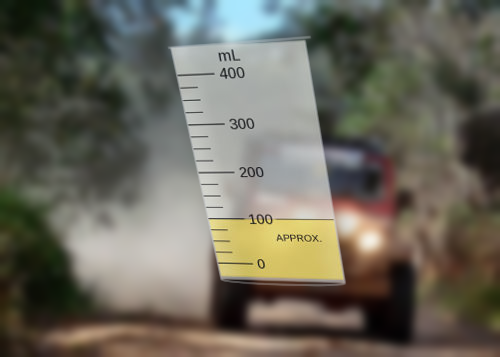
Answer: 100 mL
